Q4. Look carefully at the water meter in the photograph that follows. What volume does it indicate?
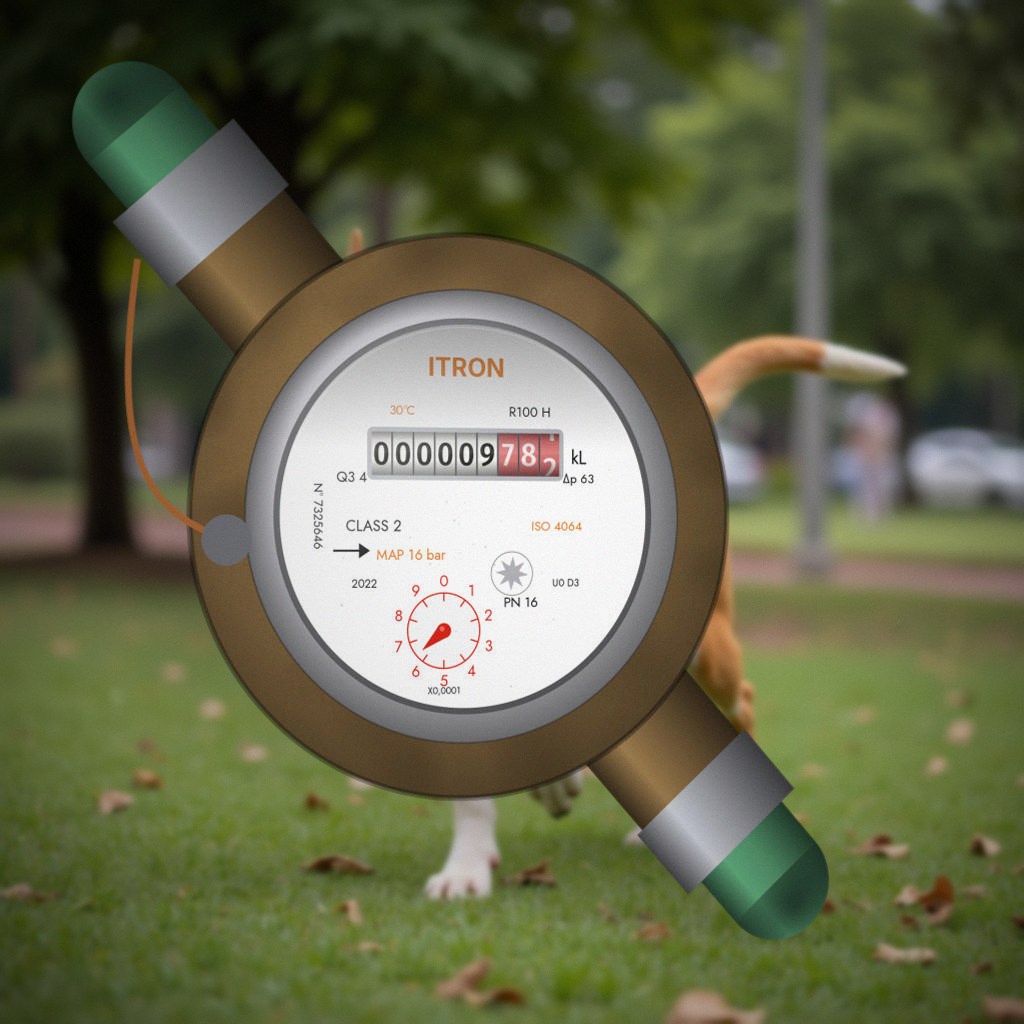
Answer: 9.7816 kL
